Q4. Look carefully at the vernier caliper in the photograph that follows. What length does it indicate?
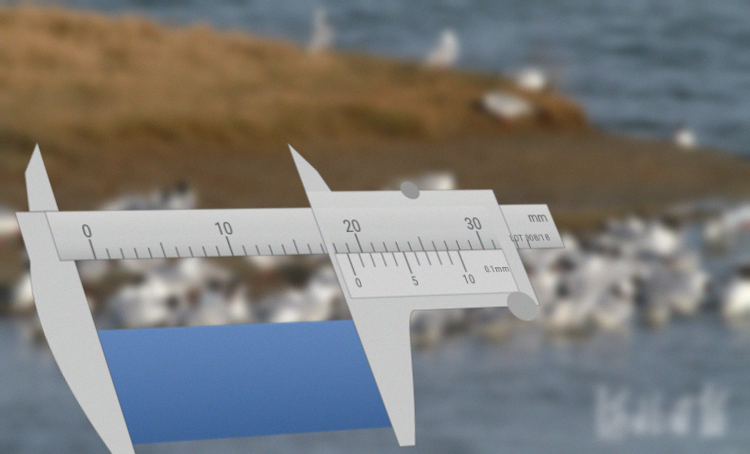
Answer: 18.8 mm
